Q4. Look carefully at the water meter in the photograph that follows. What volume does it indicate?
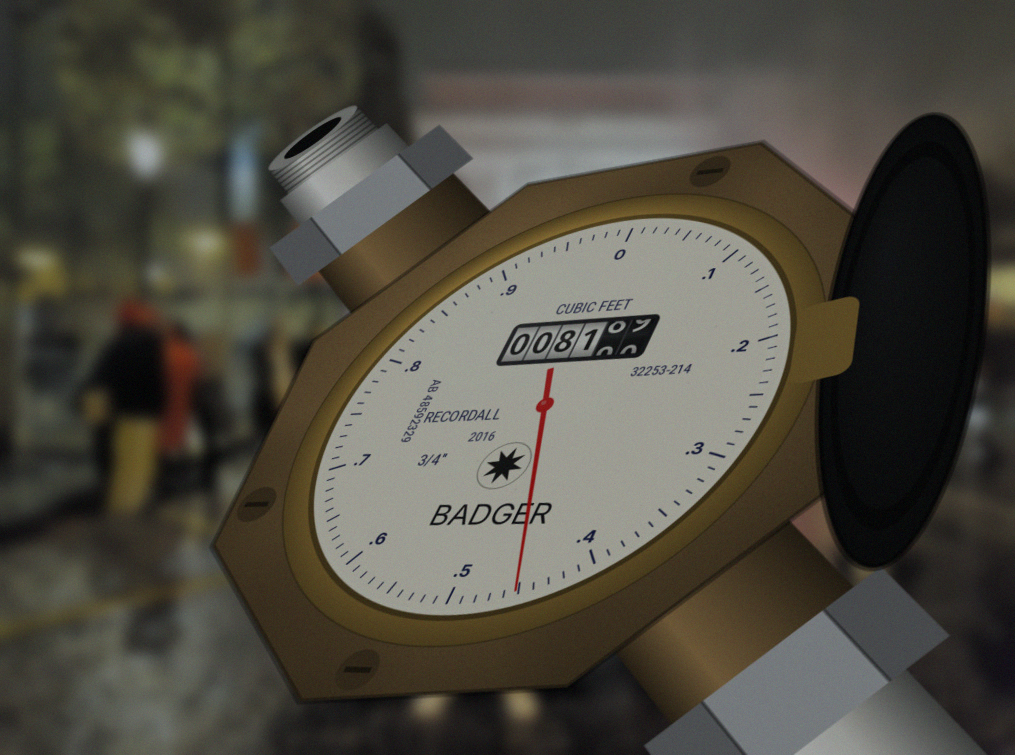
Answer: 8189.45 ft³
